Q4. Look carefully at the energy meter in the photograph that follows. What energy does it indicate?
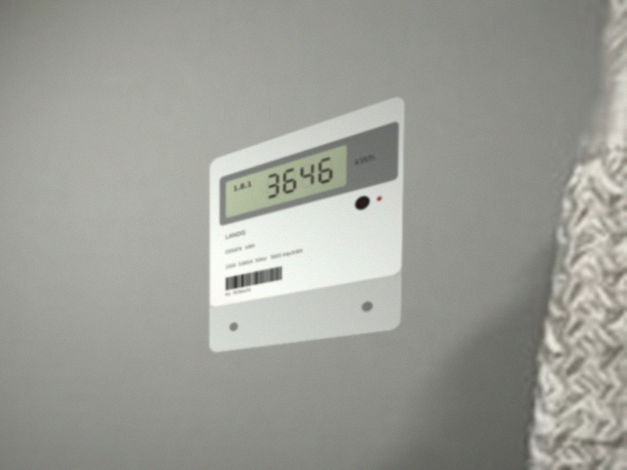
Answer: 3646 kWh
